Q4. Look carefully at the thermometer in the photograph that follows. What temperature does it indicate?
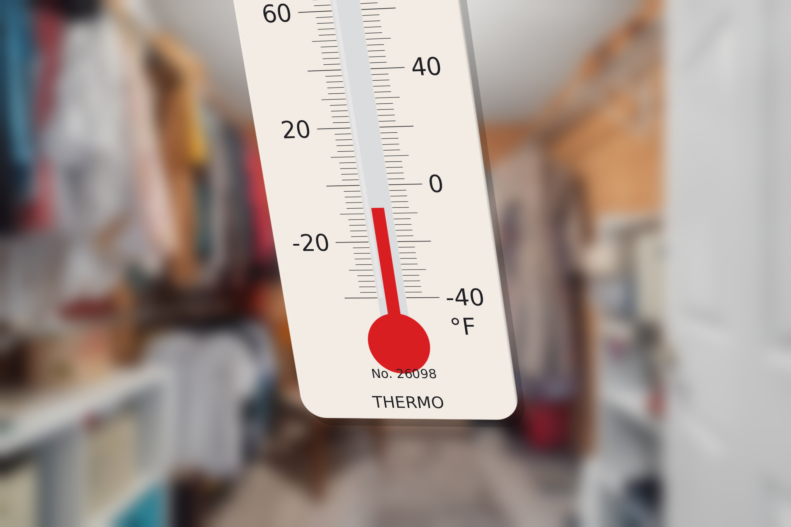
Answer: -8 °F
